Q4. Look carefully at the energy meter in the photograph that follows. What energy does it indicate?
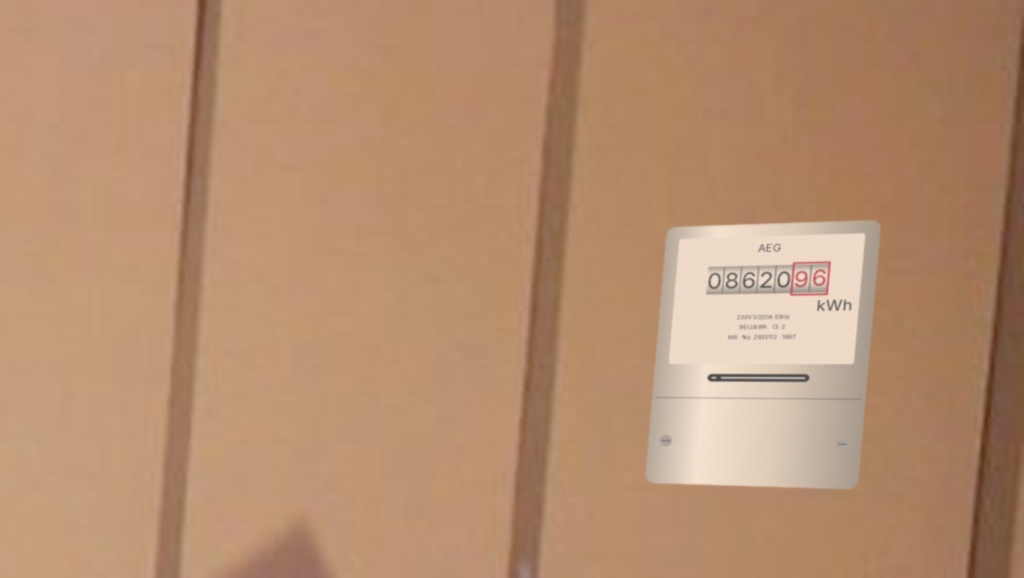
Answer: 8620.96 kWh
